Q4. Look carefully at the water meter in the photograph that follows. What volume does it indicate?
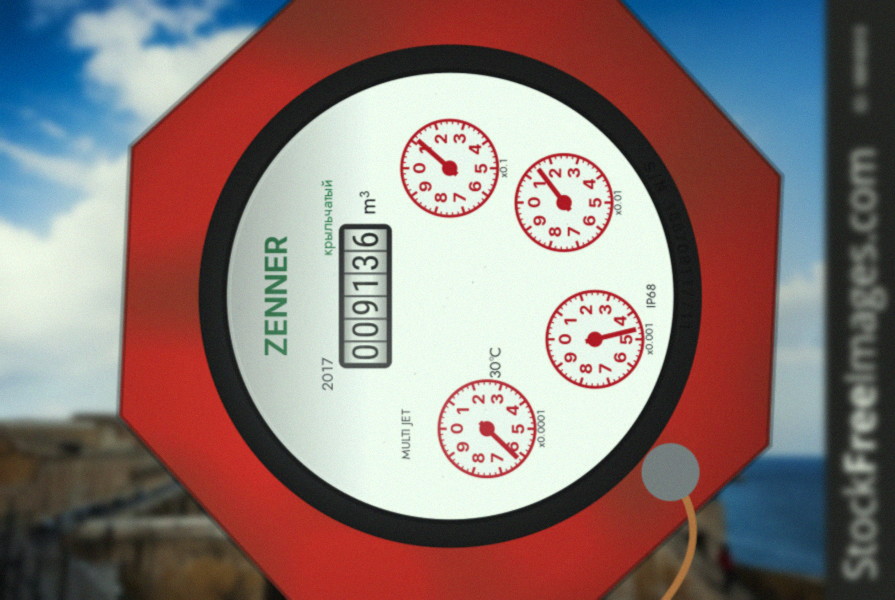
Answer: 9136.1146 m³
